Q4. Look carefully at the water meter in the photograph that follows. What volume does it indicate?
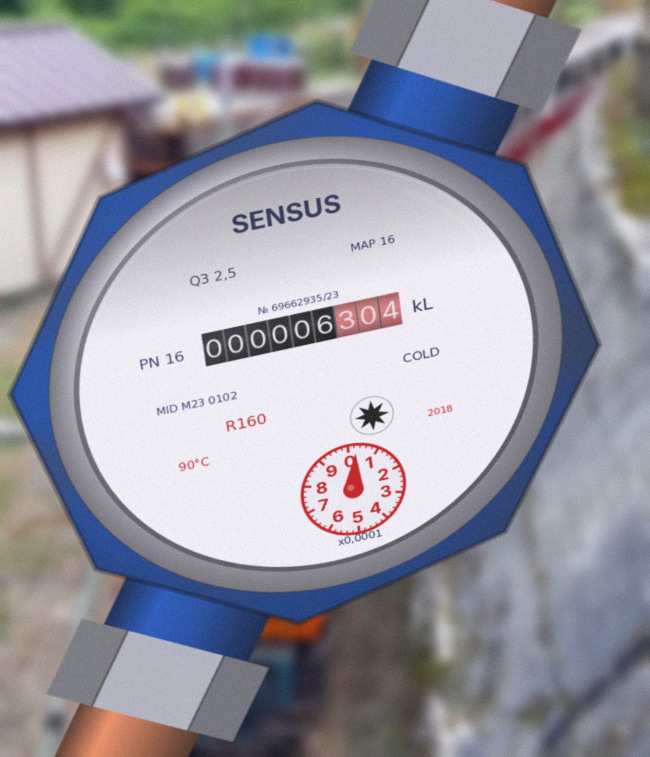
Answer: 6.3040 kL
